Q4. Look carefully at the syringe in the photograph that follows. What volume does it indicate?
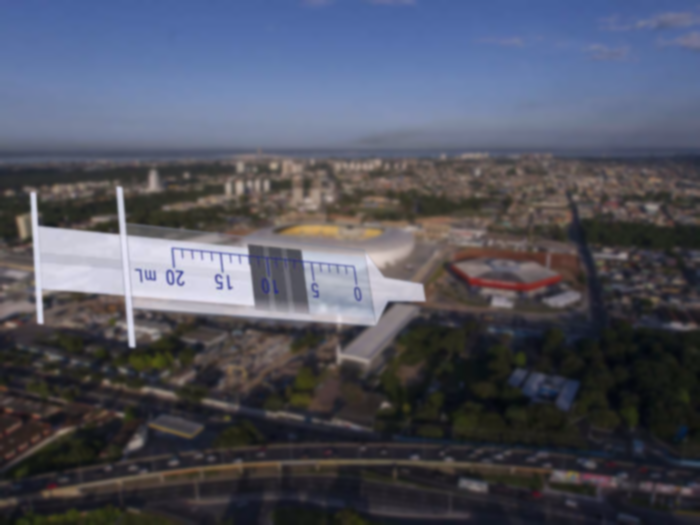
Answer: 6 mL
